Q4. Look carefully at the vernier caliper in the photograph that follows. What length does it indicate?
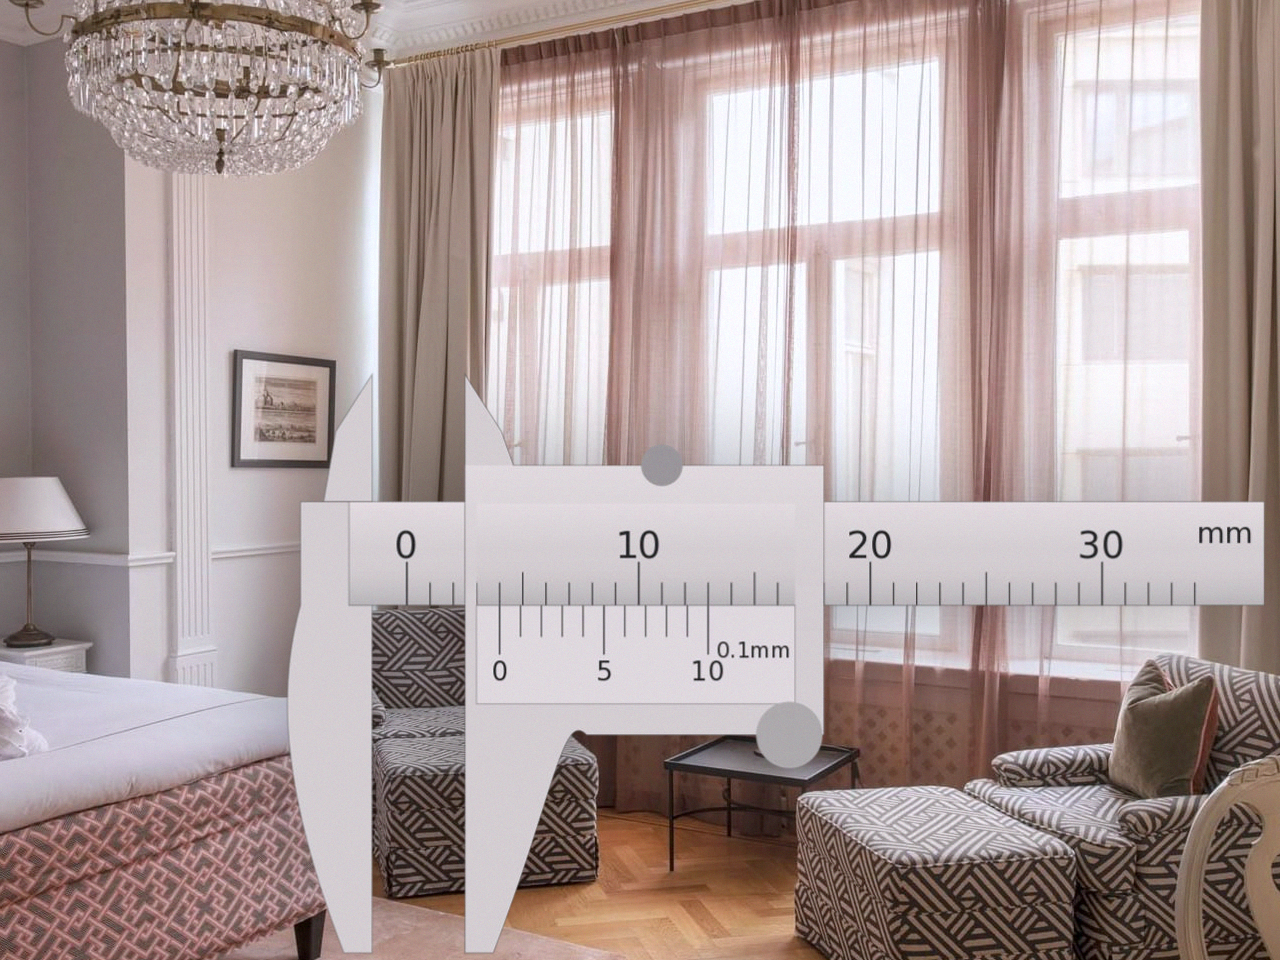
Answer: 4.0 mm
